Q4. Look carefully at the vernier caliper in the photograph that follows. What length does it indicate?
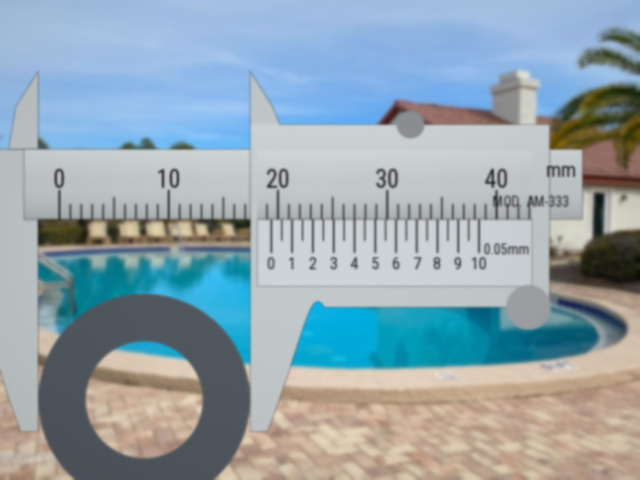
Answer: 19.4 mm
